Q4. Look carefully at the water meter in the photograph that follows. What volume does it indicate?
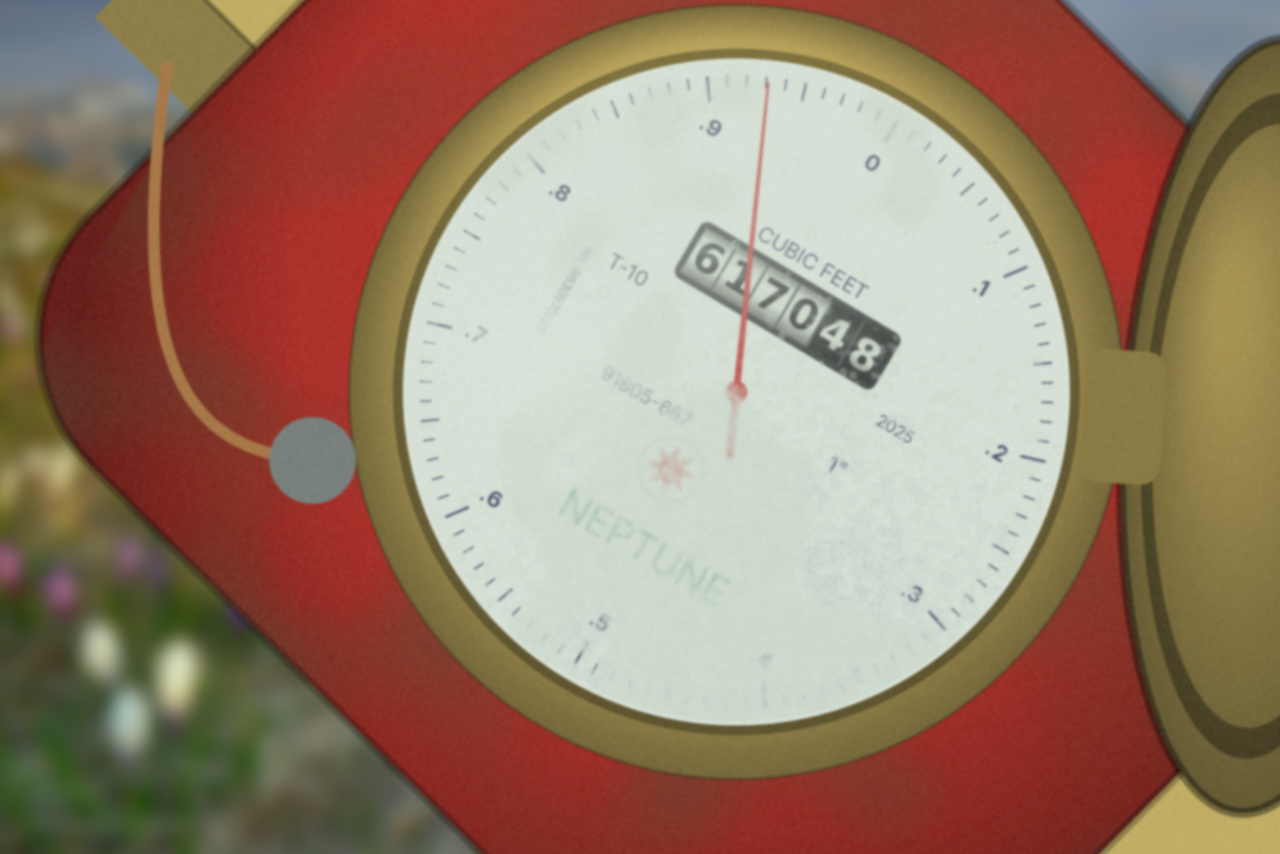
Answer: 617047.93 ft³
